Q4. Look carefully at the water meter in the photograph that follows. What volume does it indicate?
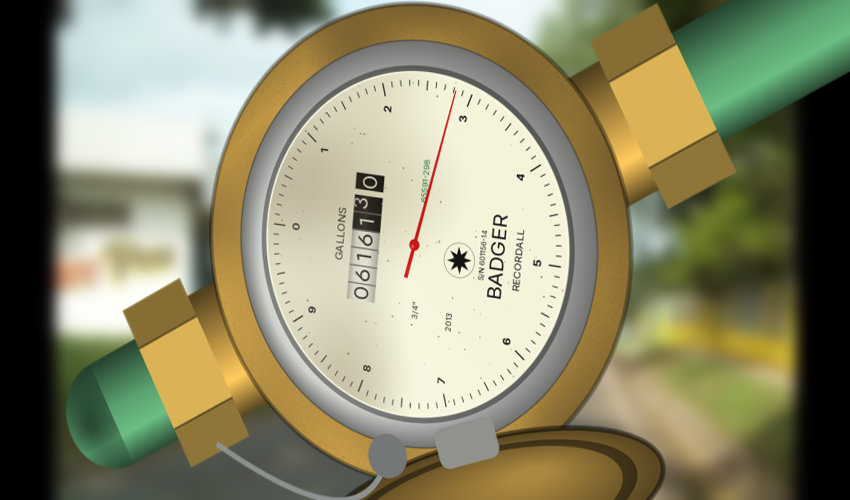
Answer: 616132.8 gal
